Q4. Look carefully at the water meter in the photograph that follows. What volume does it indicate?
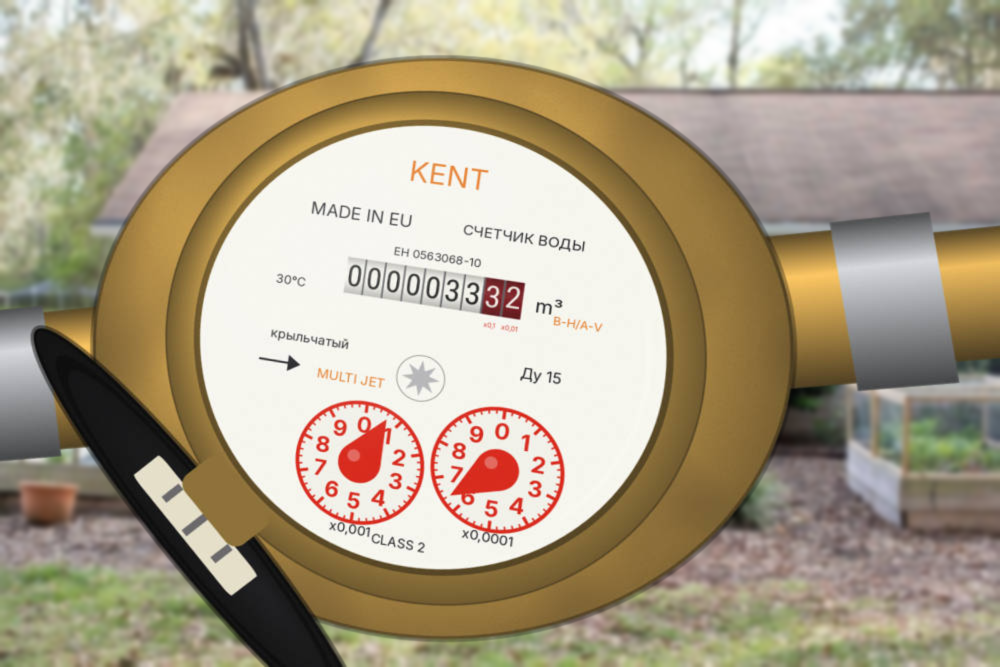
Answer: 33.3206 m³
